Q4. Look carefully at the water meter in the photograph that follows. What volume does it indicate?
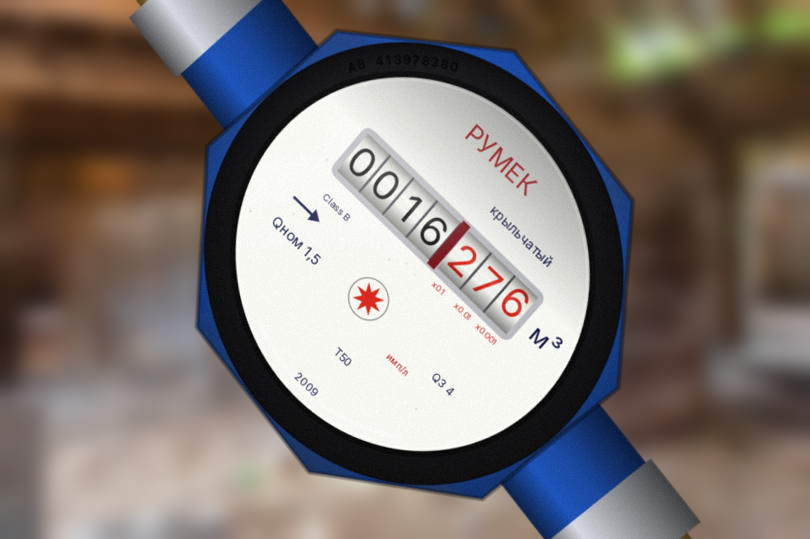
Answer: 16.276 m³
